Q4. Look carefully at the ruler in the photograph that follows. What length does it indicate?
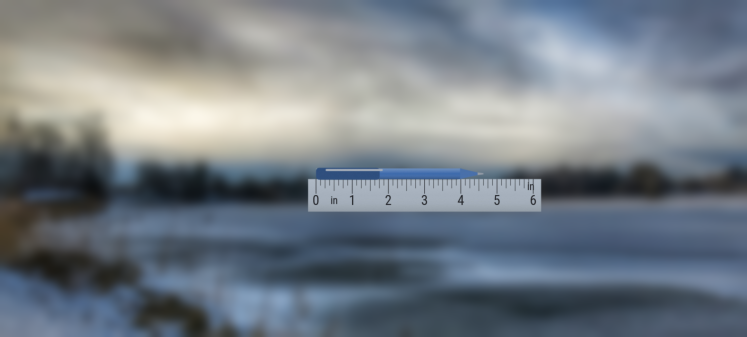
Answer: 4.625 in
